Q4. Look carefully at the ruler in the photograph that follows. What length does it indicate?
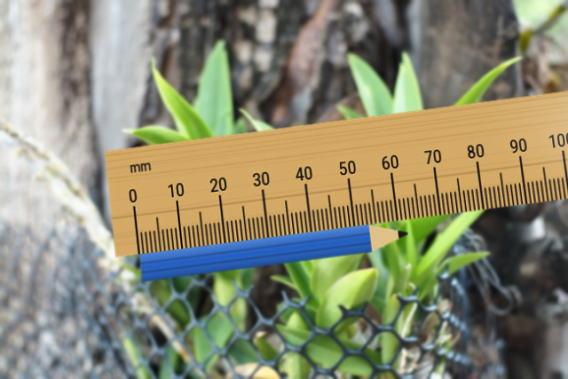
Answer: 62 mm
